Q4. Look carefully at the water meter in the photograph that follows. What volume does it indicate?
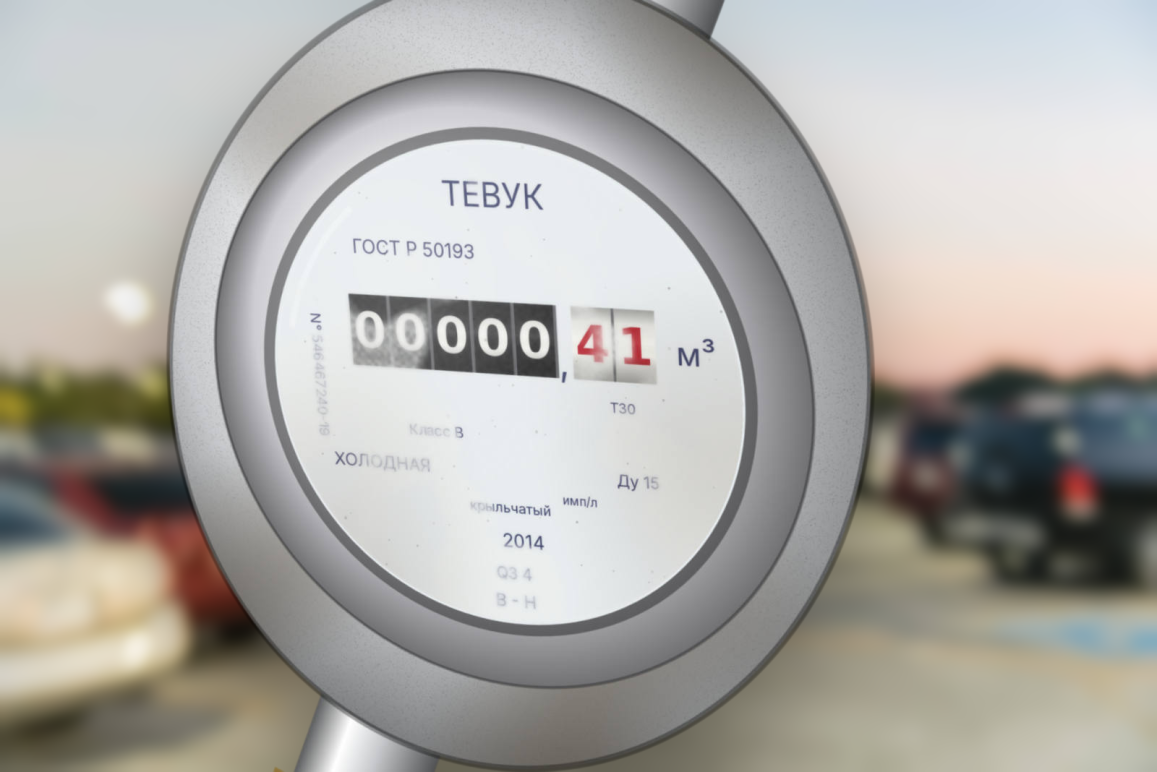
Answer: 0.41 m³
